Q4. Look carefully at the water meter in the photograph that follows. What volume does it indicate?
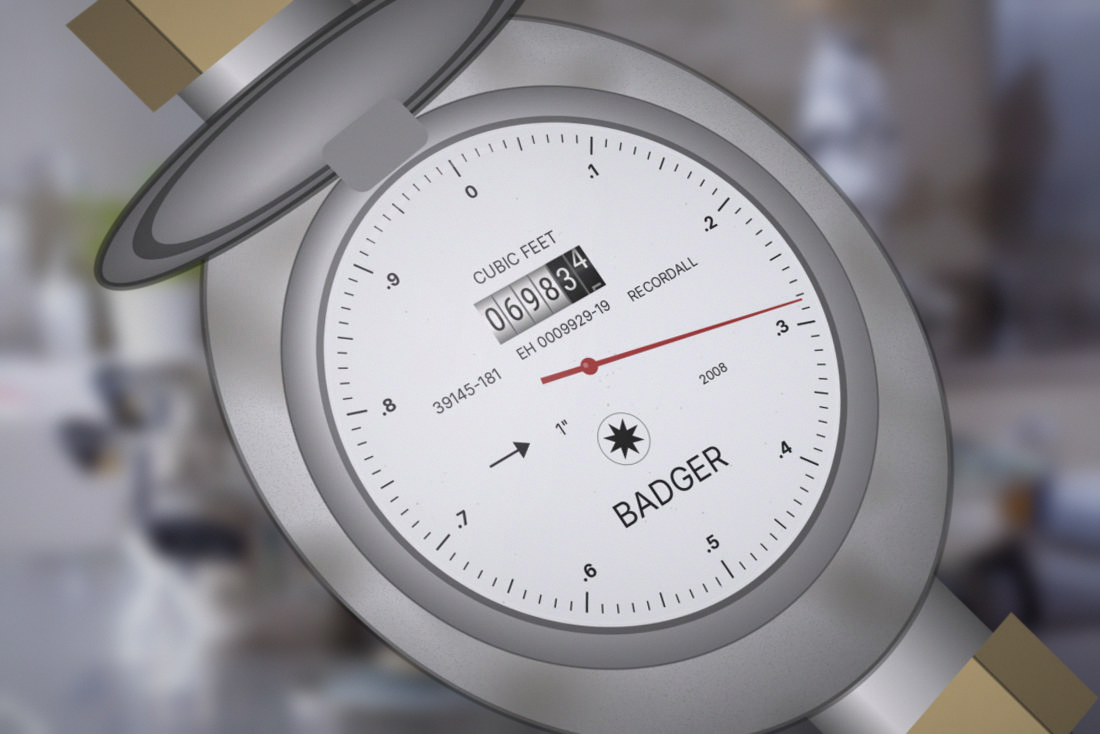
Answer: 69834.28 ft³
